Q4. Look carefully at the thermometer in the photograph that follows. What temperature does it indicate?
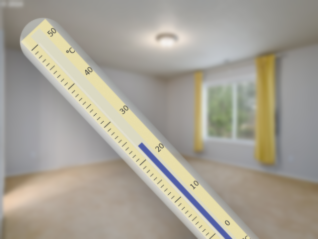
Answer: 23 °C
